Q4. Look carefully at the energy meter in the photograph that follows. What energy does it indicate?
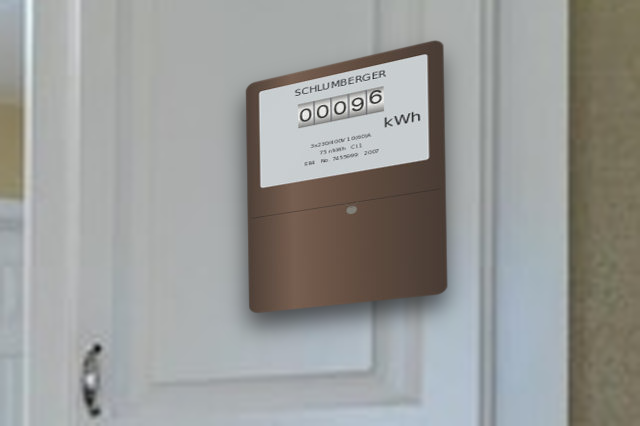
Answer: 96 kWh
